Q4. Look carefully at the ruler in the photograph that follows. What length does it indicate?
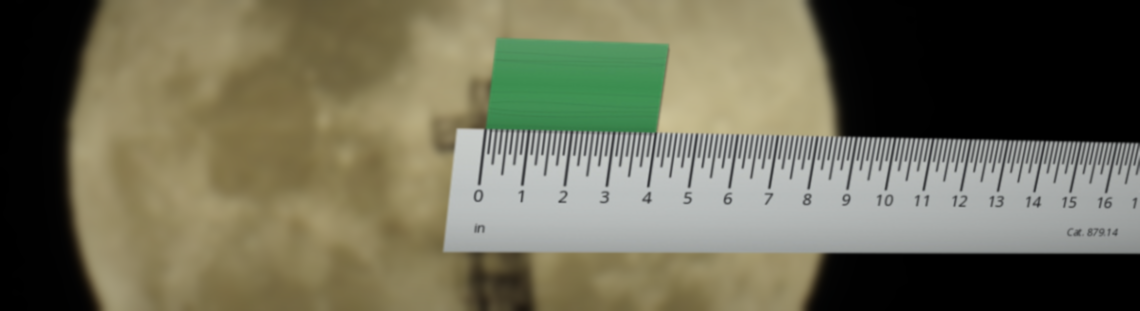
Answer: 4 in
